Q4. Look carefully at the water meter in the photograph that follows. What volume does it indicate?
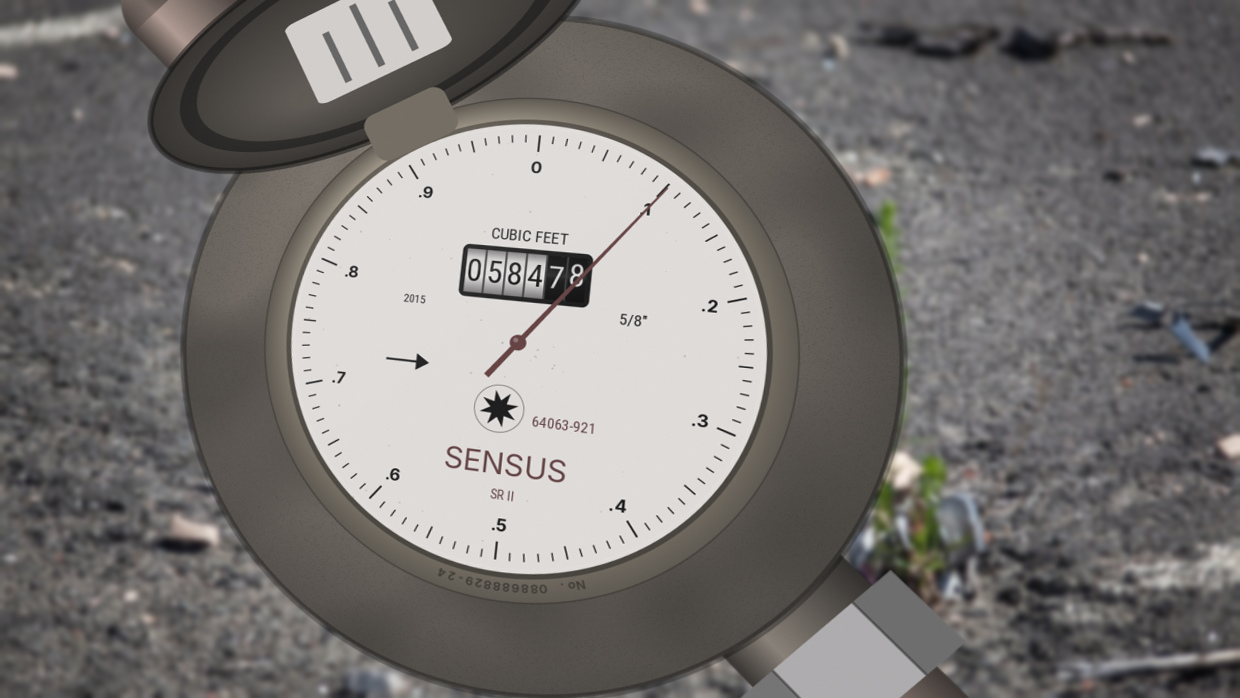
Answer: 58478.10 ft³
